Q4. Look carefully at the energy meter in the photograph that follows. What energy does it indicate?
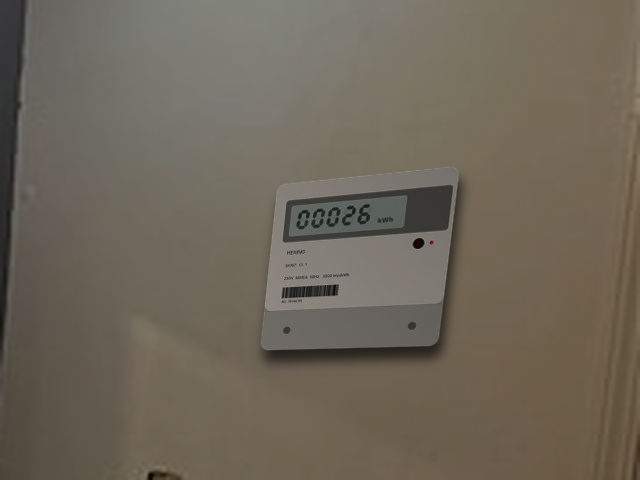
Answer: 26 kWh
